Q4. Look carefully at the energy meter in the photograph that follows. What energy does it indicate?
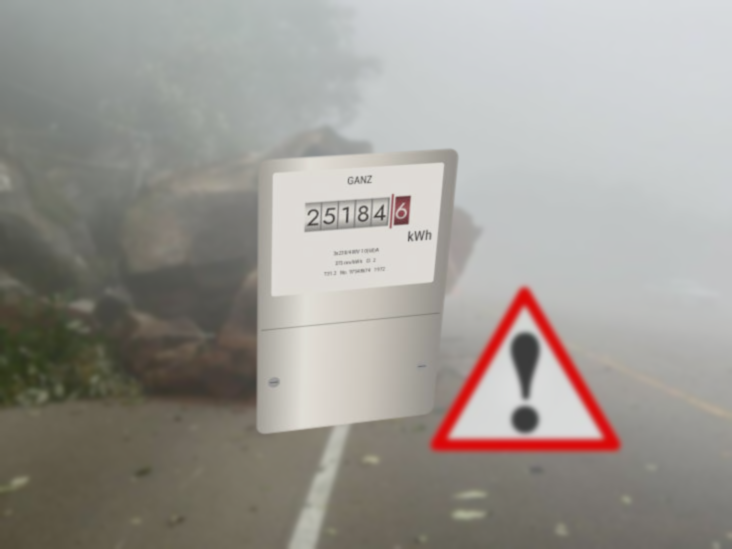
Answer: 25184.6 kWh
